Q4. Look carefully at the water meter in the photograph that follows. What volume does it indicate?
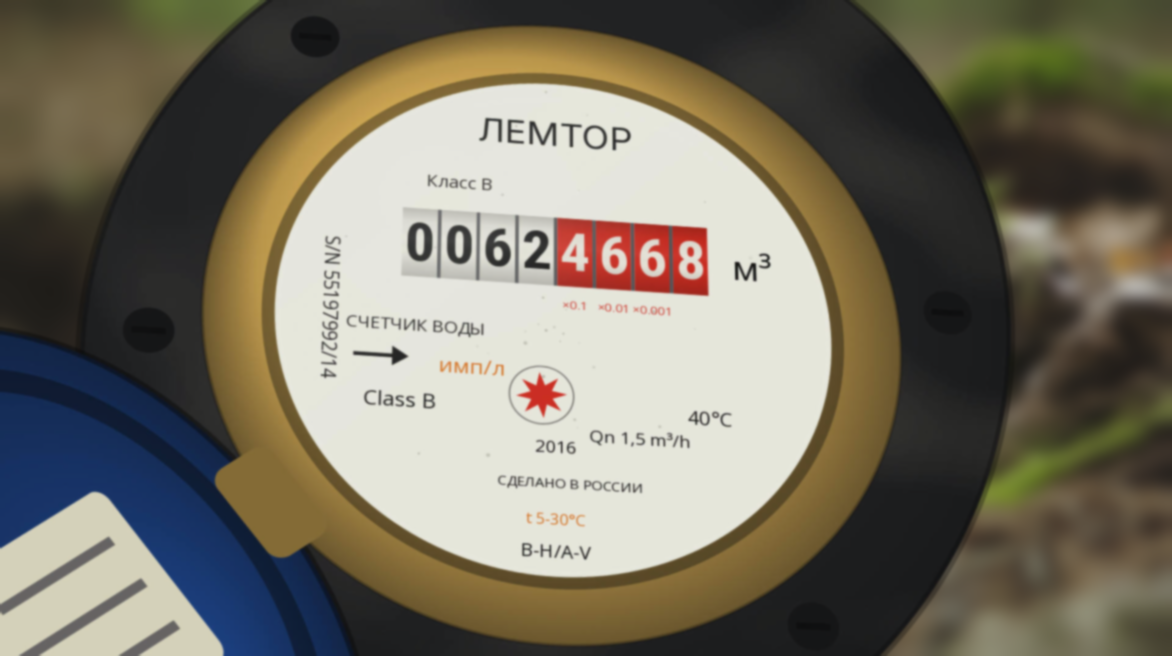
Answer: 62.4668 m³
